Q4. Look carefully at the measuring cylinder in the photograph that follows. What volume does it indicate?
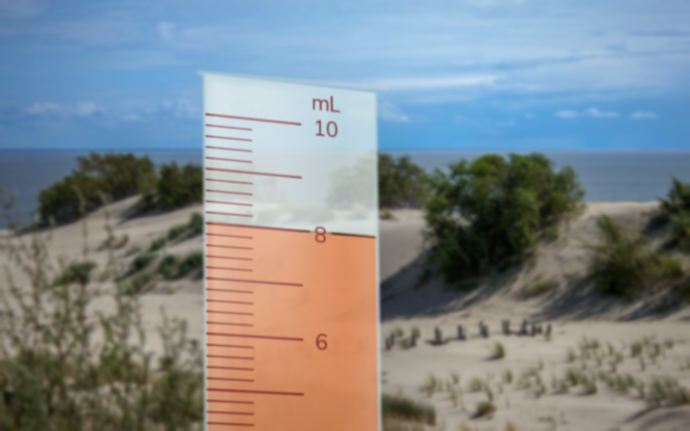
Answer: 8 mL
